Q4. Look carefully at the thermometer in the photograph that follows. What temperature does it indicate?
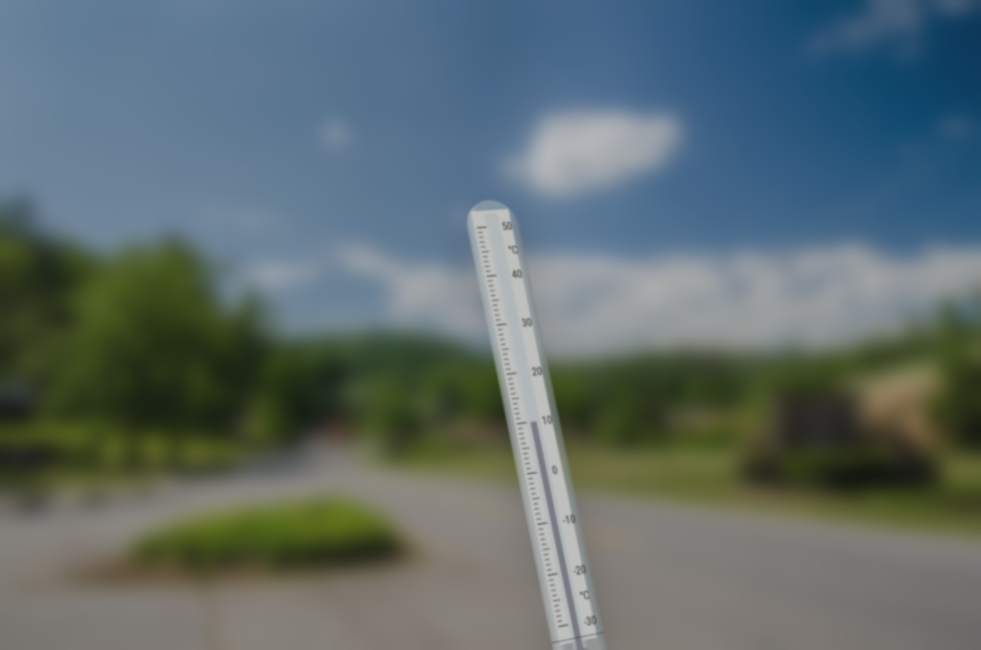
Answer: 10 °C
